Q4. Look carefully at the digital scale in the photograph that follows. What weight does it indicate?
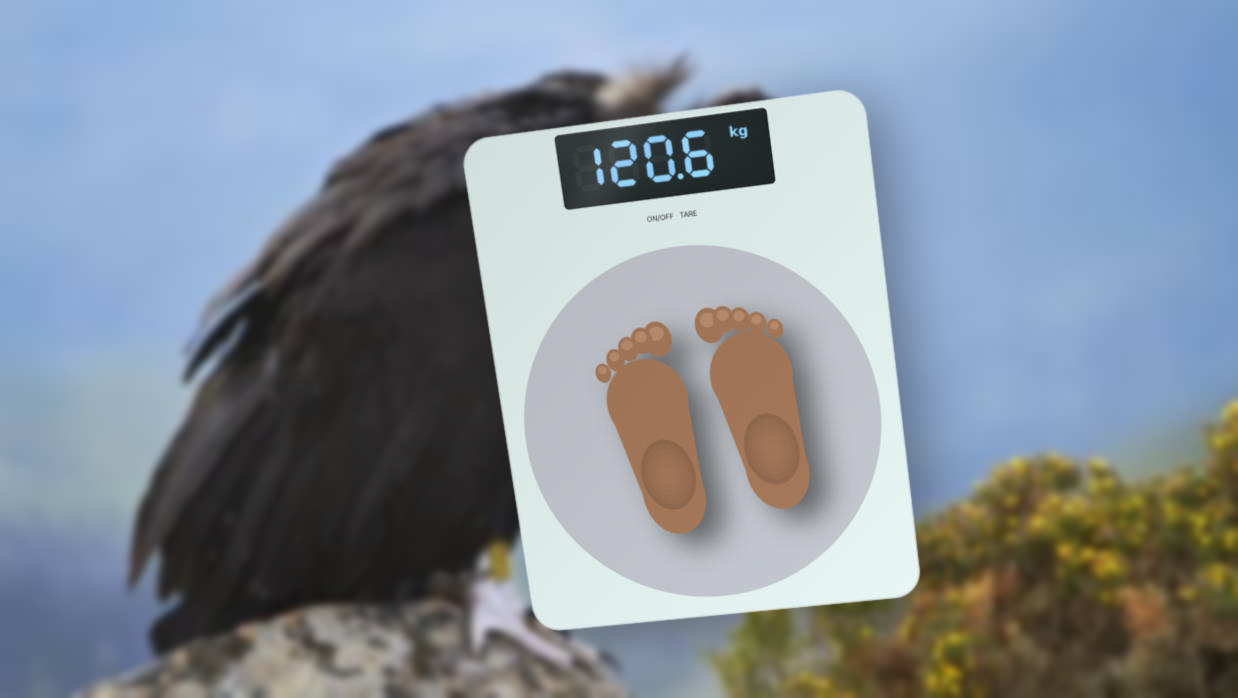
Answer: 120.6 kg
